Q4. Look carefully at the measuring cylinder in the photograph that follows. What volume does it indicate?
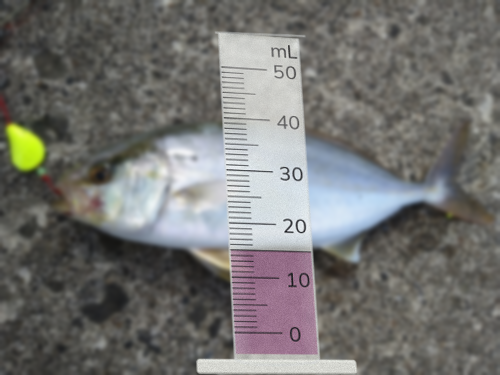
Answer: 15 mL
